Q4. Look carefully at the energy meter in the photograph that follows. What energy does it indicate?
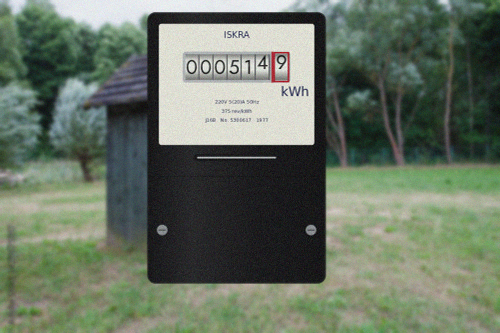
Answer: 514.9 kWh
